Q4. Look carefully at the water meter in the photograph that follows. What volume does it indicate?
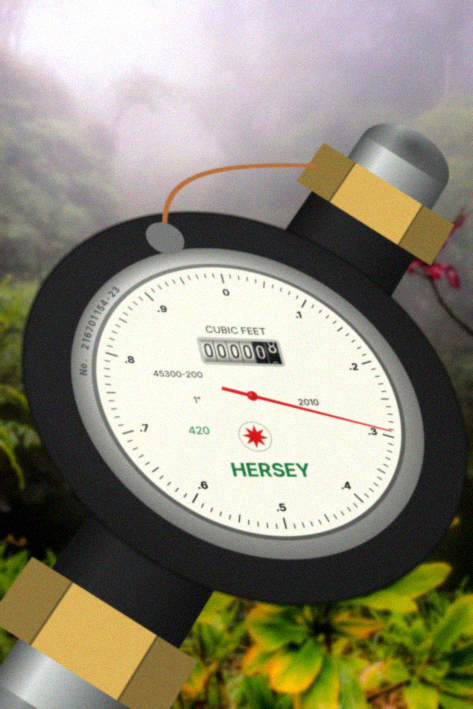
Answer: 8.29 ft³
